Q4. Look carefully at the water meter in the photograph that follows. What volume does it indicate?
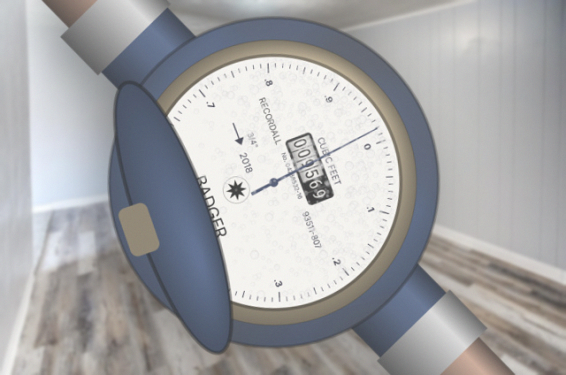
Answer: 9568.98 ft³
